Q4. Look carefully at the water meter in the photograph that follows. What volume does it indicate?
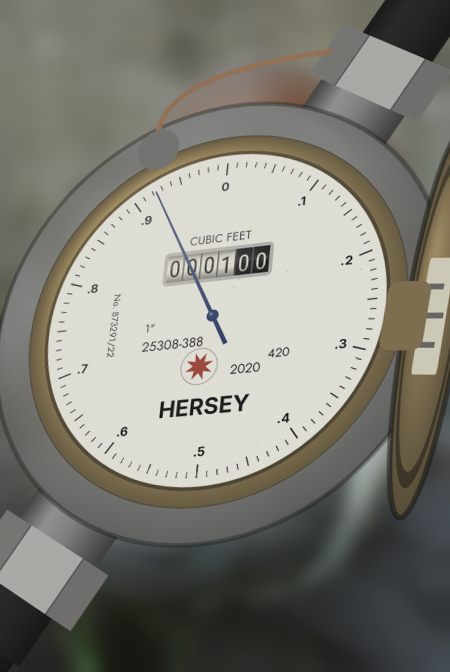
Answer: 99.92 ft³
